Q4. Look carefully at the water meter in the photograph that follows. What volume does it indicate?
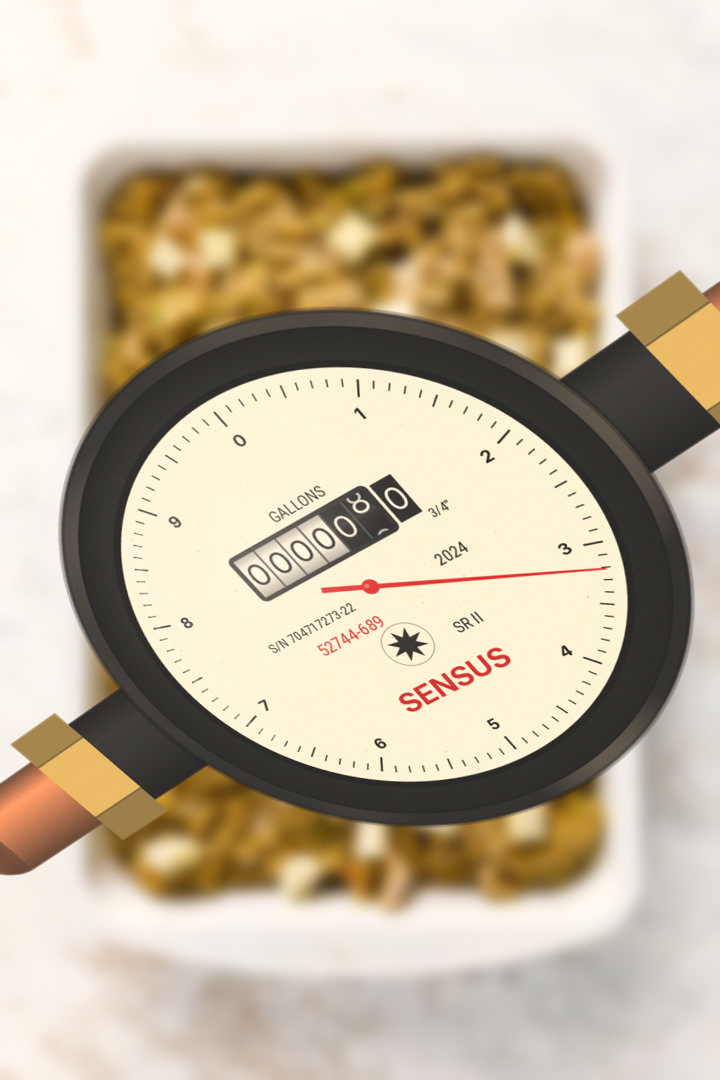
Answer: 83.2 gal
